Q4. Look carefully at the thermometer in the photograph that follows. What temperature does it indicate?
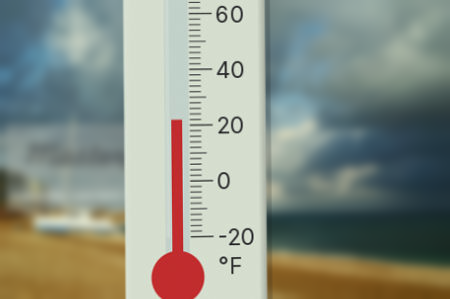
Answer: 22 °F
